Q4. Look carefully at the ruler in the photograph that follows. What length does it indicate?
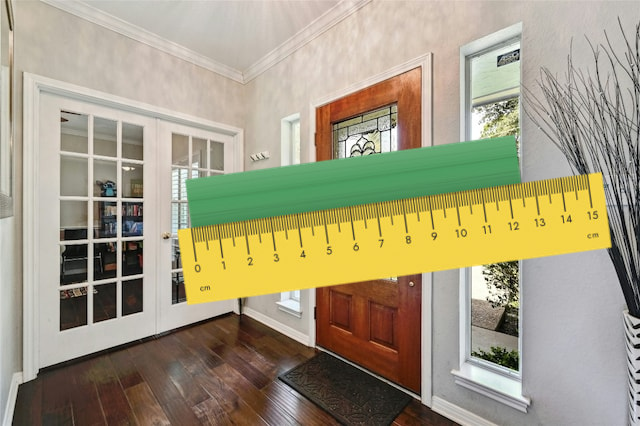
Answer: 12.5 cm
